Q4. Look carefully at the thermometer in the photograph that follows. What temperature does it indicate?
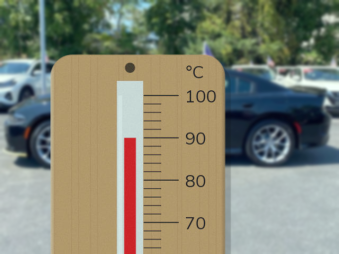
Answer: 90 °C
